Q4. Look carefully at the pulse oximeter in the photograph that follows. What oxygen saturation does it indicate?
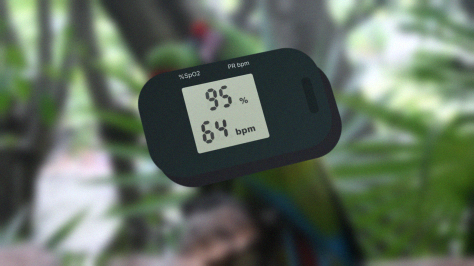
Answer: 95 %
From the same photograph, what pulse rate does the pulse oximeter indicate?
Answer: 64 bpm
